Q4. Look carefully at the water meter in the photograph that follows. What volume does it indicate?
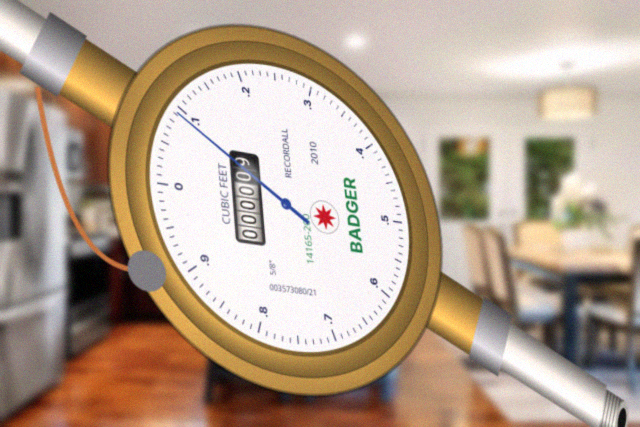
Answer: 9.09 ft³
